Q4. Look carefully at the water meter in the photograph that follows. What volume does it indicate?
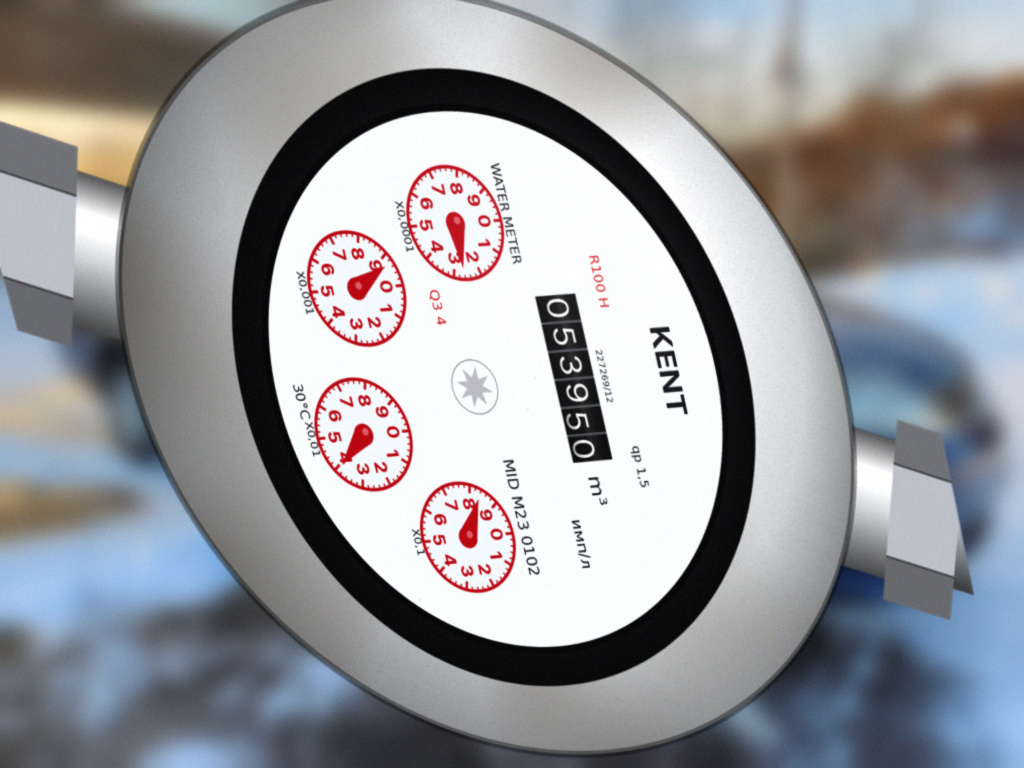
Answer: 53949.8392 m³
